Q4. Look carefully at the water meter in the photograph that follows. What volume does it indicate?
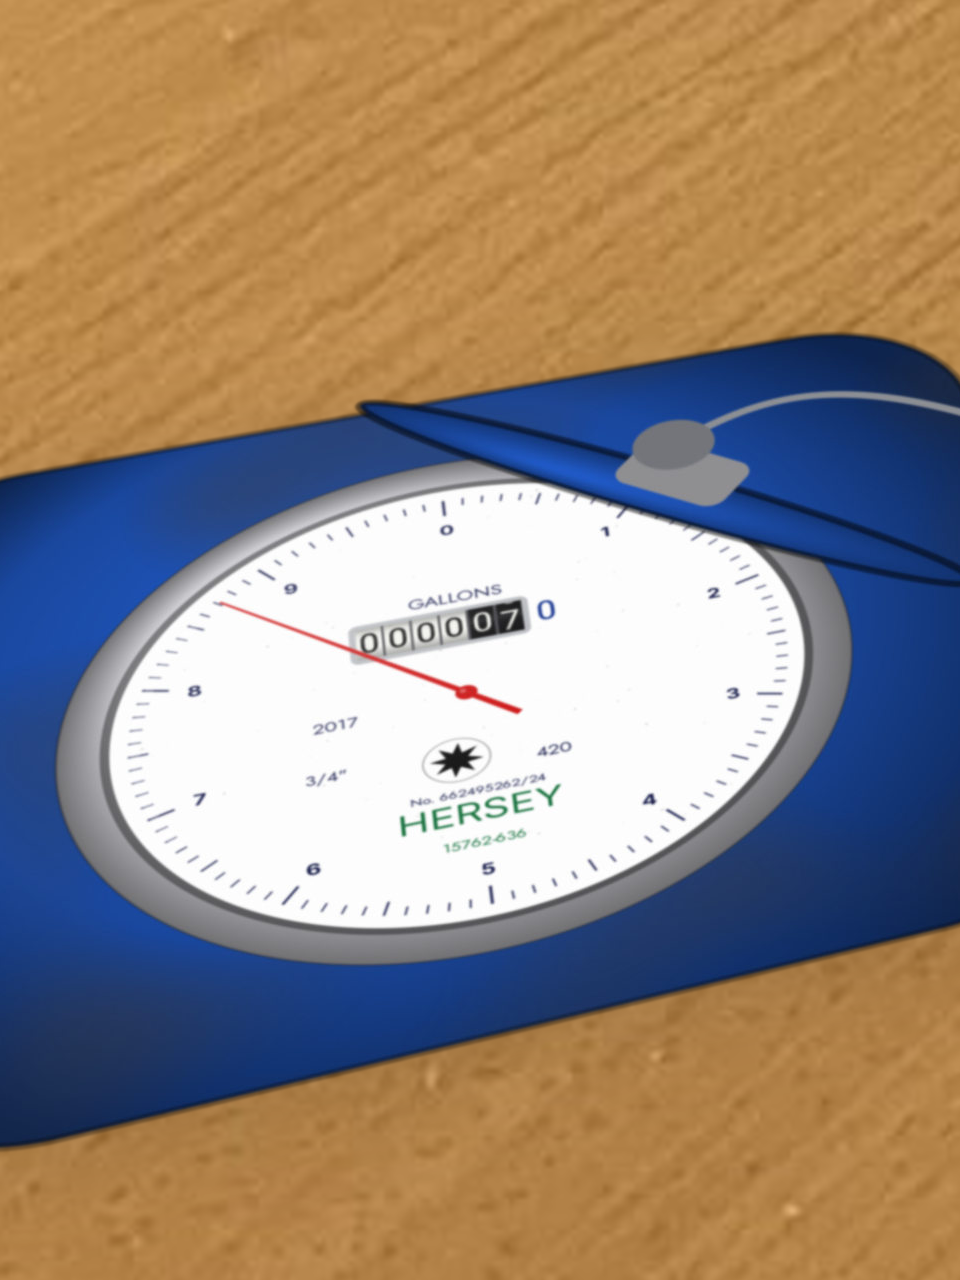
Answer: 68.7 gal
